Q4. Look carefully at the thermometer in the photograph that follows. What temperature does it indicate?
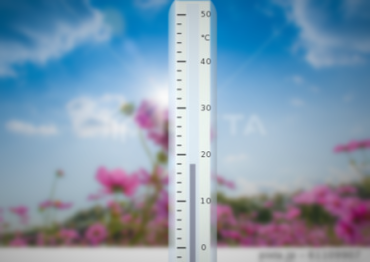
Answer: 18 °C
